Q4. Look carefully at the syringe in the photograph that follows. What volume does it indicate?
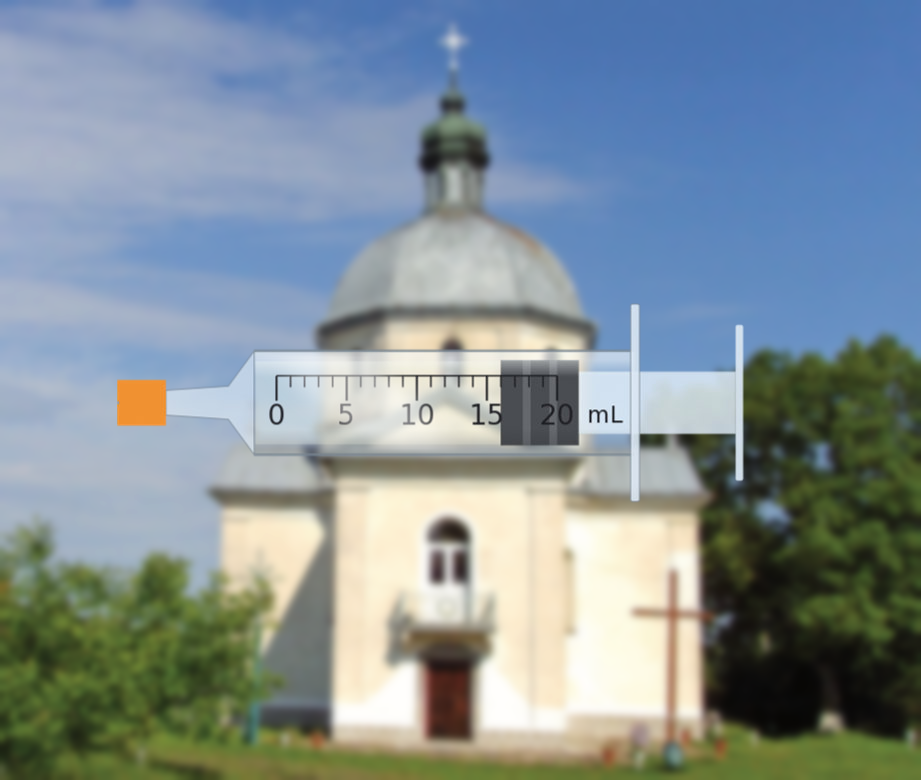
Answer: 16 mL
